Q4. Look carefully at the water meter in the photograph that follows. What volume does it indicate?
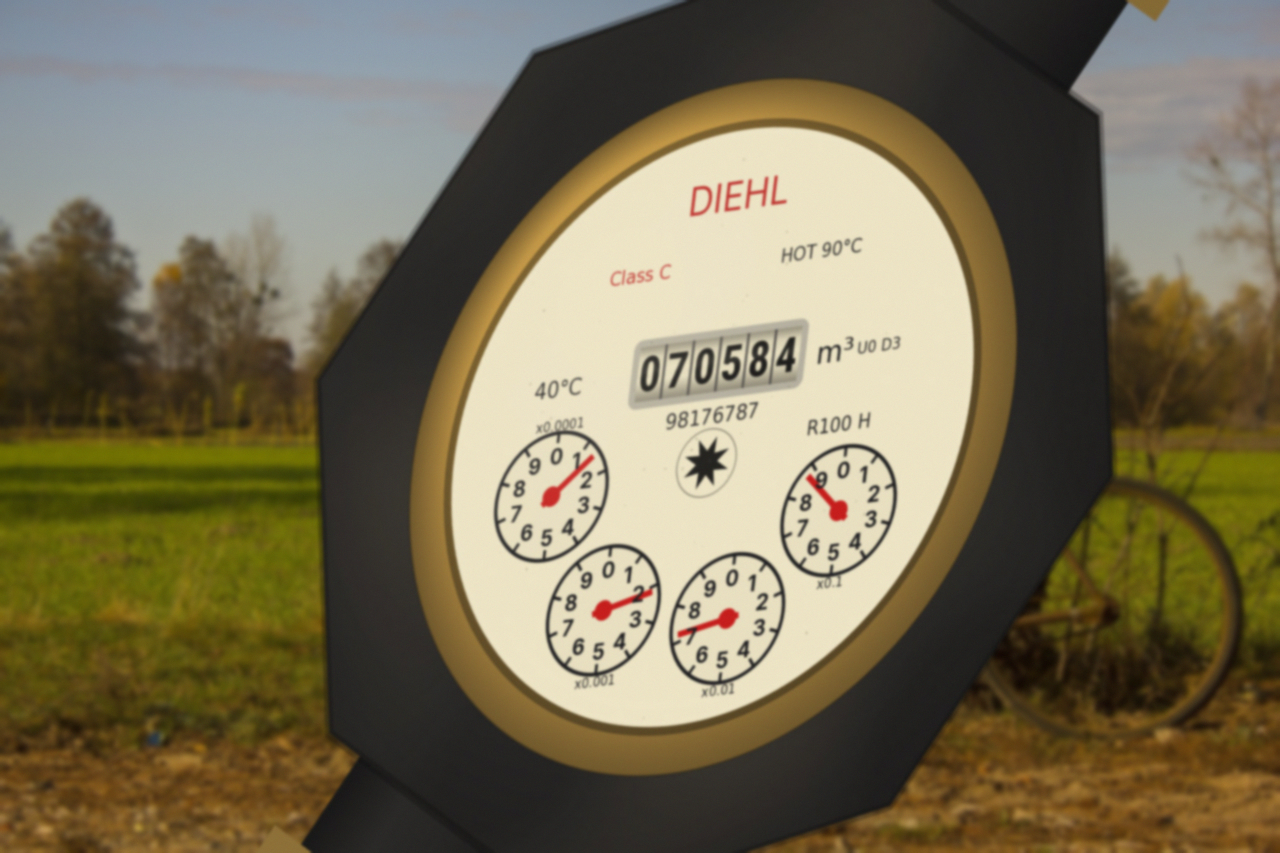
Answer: 70584.8721 m³
